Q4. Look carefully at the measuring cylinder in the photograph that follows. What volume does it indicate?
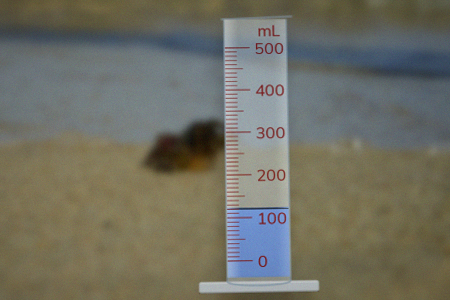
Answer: 120 mL
